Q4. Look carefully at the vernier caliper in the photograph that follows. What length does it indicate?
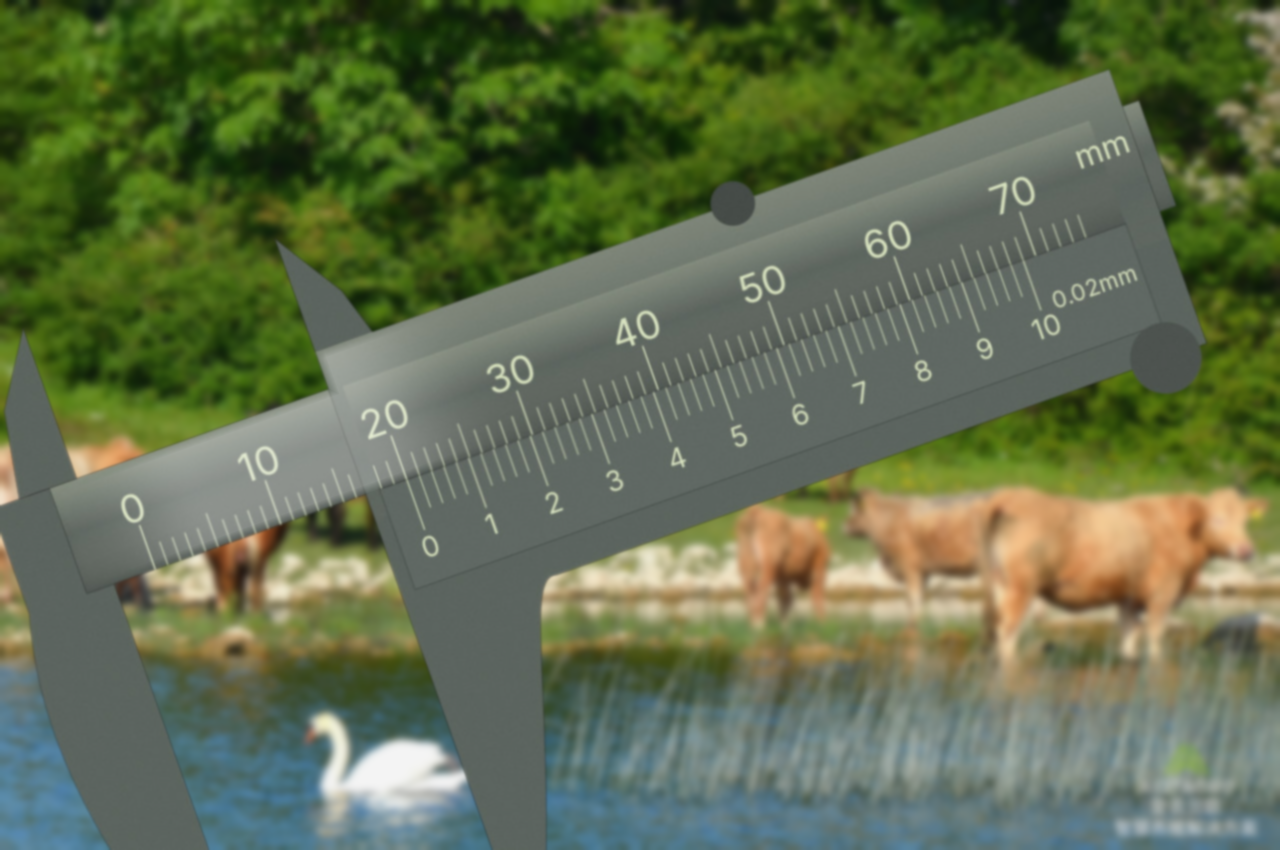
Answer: 20.0 mm
